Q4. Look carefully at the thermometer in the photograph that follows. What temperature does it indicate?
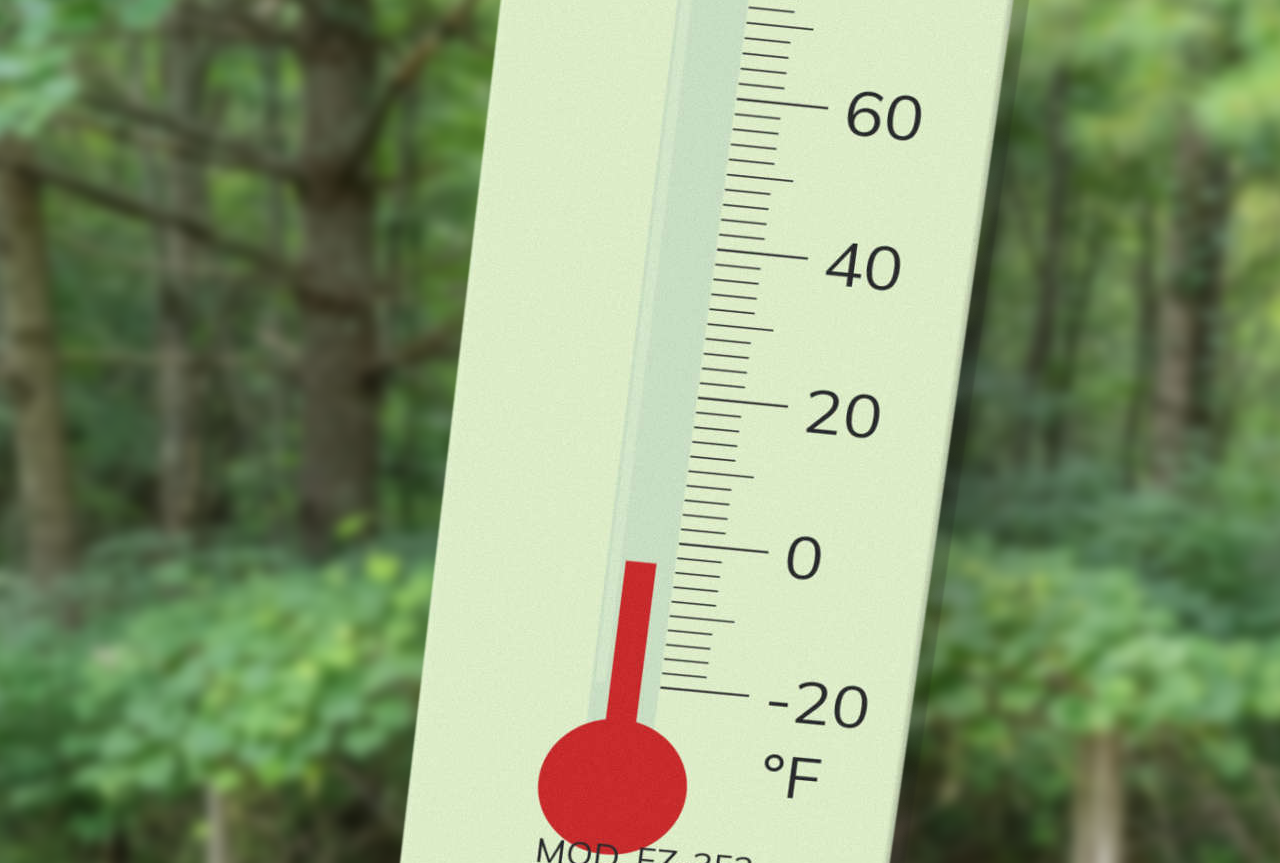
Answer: -3 °F
